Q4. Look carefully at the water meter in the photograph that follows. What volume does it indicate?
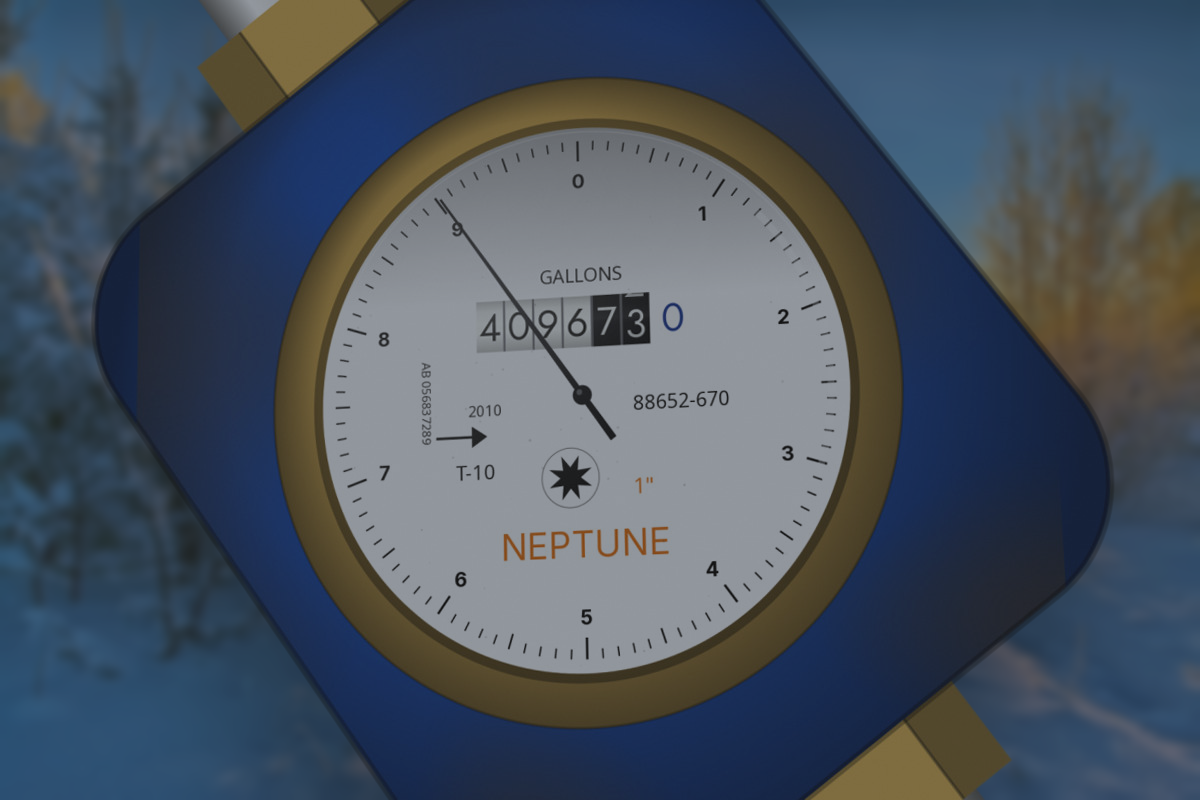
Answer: 4096729.0 gal
